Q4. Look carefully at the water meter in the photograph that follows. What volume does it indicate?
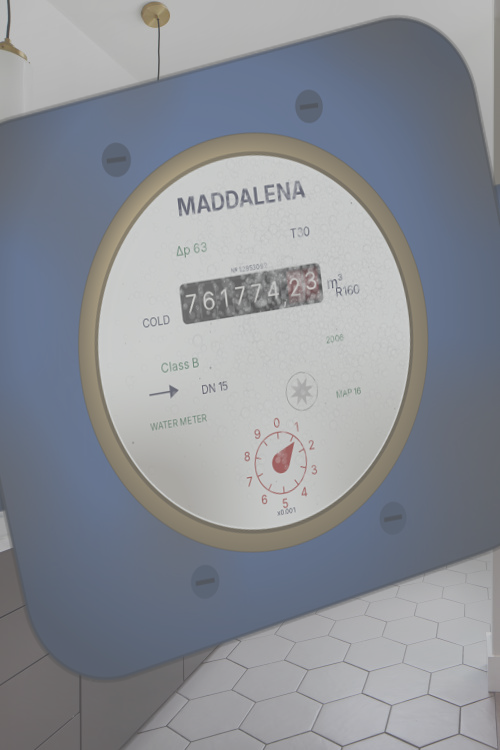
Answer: 761774.231 m³
